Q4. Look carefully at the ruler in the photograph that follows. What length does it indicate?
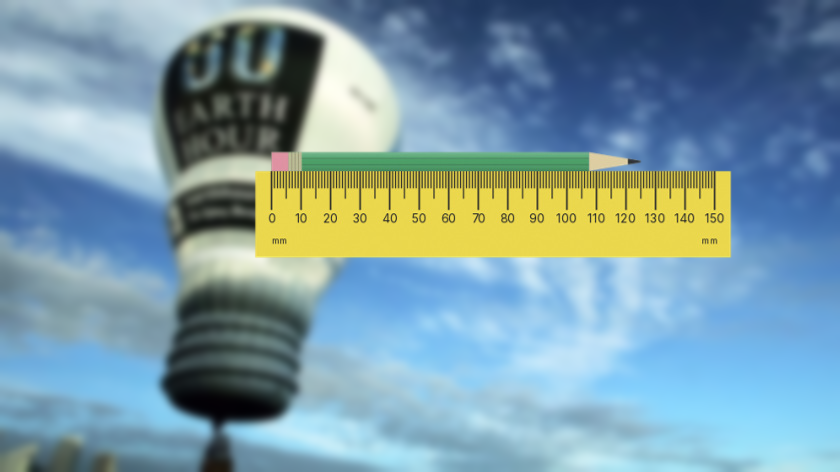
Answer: 125 mm
